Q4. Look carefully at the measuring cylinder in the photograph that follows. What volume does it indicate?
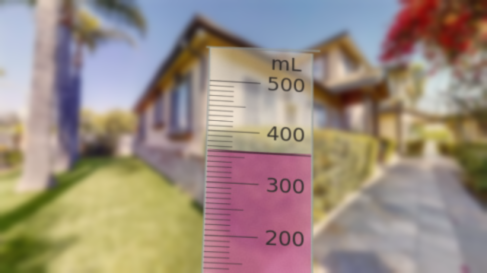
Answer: 360 mL
